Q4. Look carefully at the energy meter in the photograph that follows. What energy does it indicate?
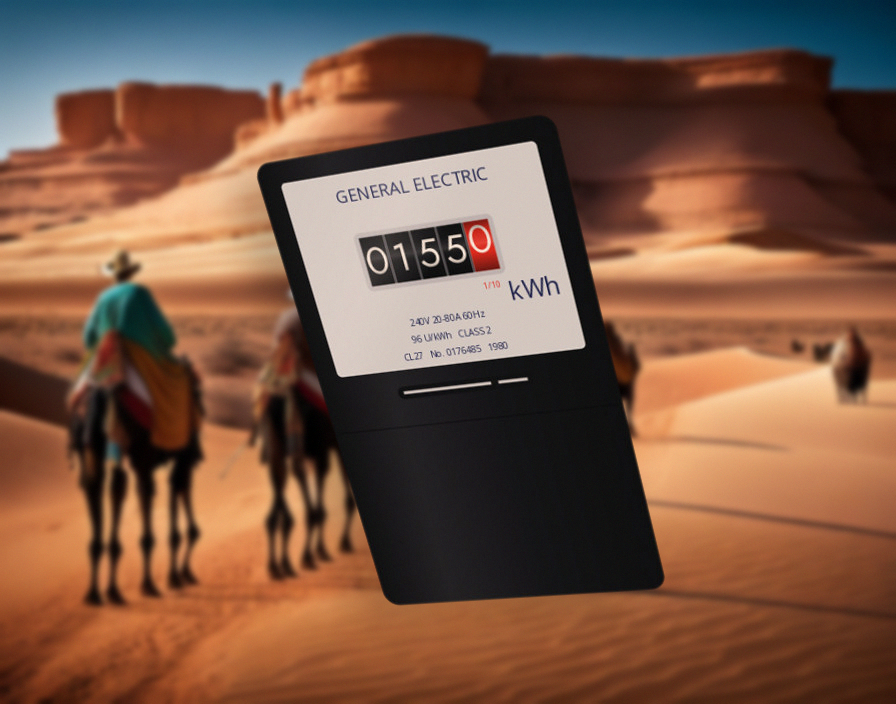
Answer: 155.0 kWh
